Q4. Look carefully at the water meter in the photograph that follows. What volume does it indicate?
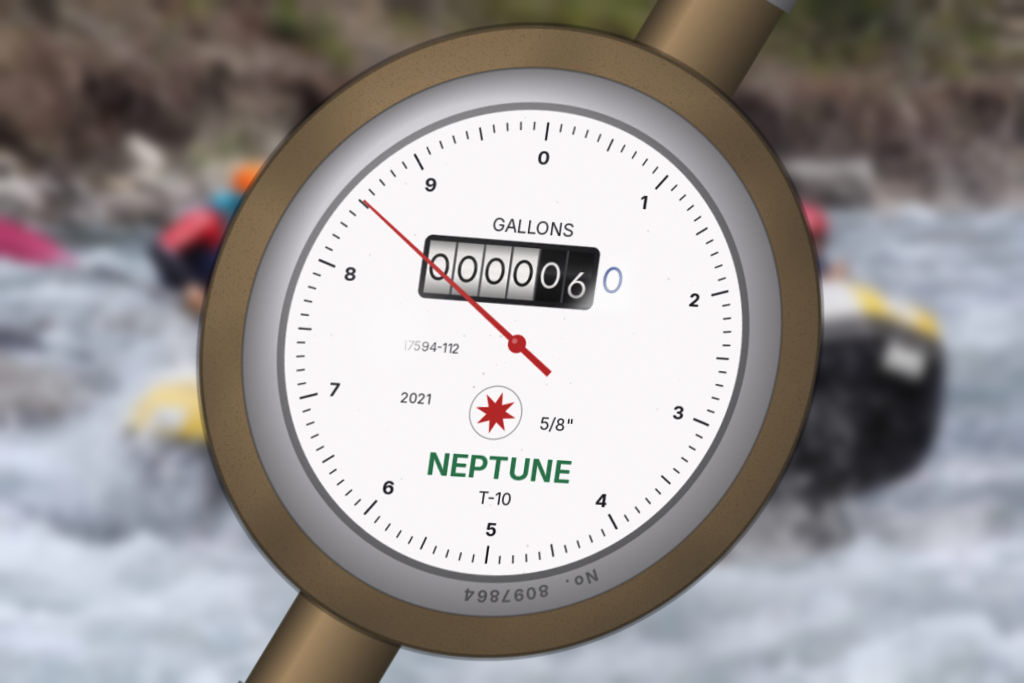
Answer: 58.5 gal
